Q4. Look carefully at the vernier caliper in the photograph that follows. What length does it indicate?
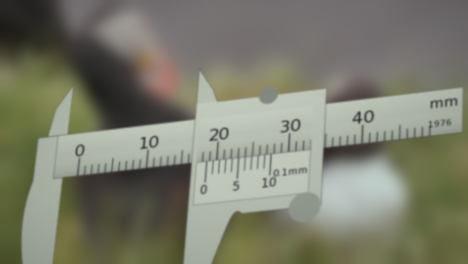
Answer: 18.6 mm
